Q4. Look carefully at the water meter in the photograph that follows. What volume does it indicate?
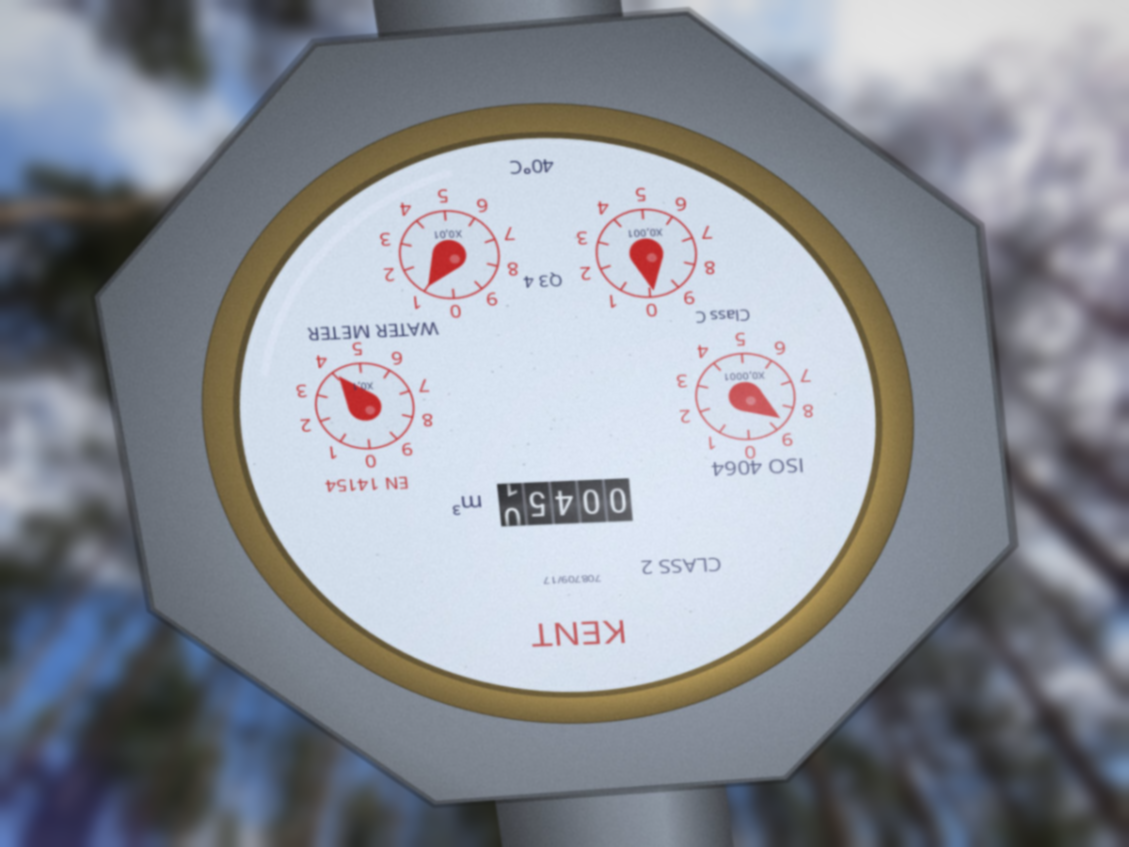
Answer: 450.4098 m³
